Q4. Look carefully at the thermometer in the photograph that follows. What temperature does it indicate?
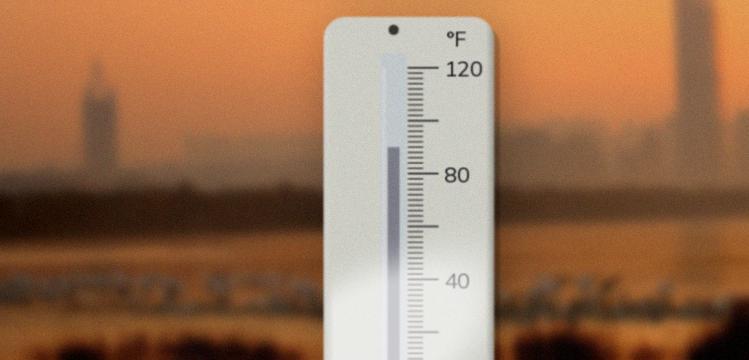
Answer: 90 °F
